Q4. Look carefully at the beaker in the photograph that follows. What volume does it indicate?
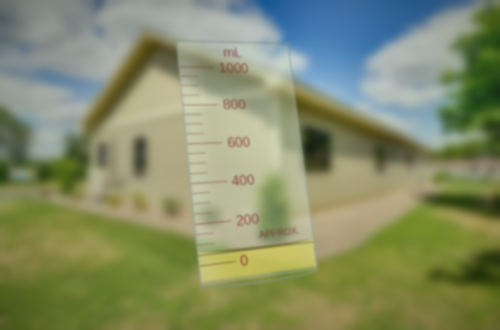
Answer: 50 mL
